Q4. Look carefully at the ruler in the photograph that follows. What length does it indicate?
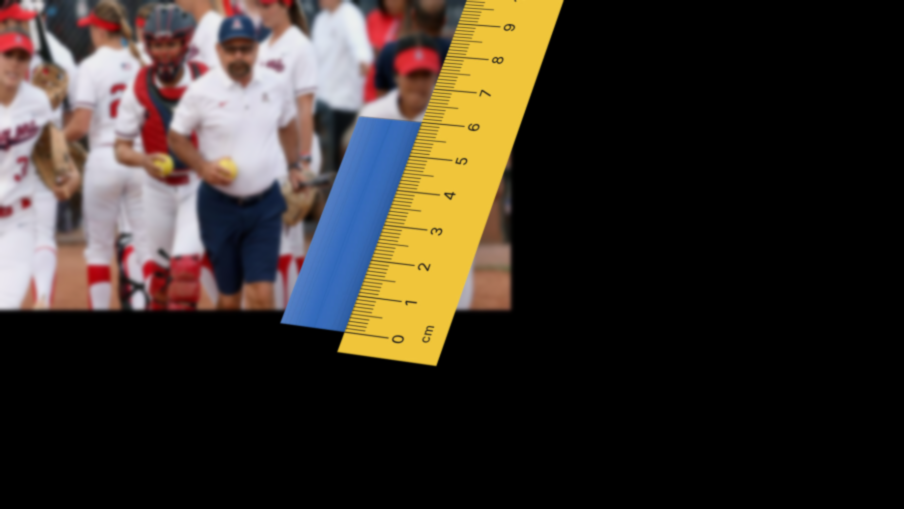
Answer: 6 cm
